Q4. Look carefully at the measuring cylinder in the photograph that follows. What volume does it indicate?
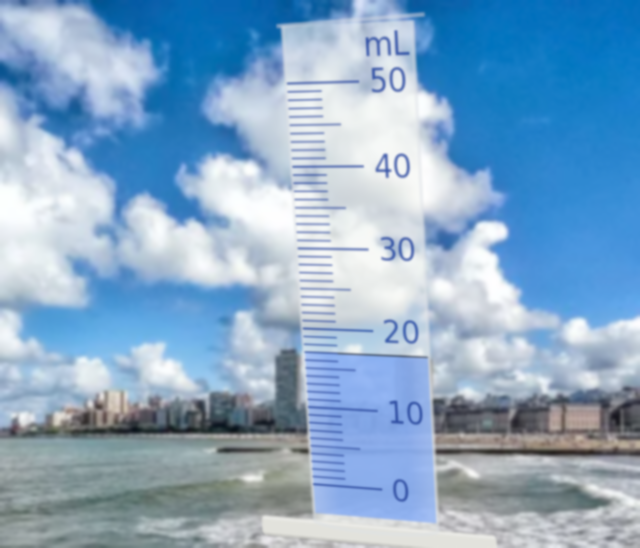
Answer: 17 mL
